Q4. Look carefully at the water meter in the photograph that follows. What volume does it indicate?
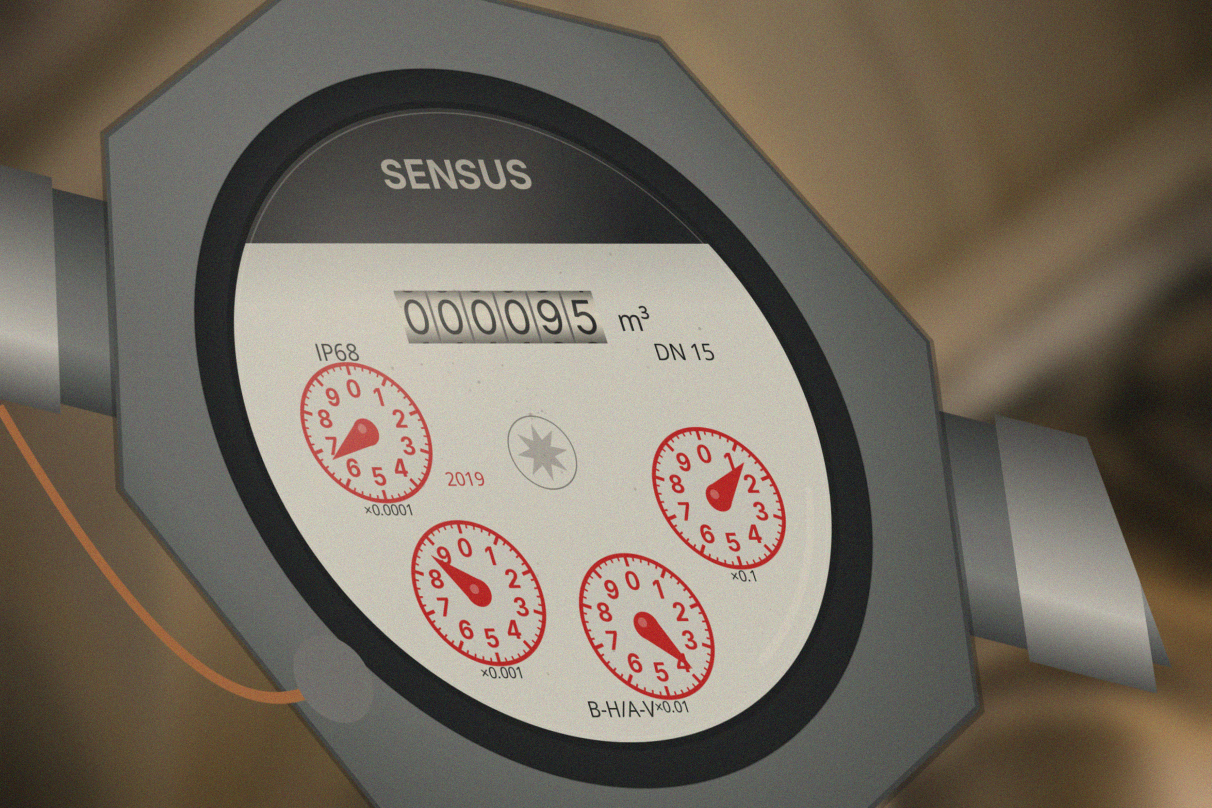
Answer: 95.1386 m³
